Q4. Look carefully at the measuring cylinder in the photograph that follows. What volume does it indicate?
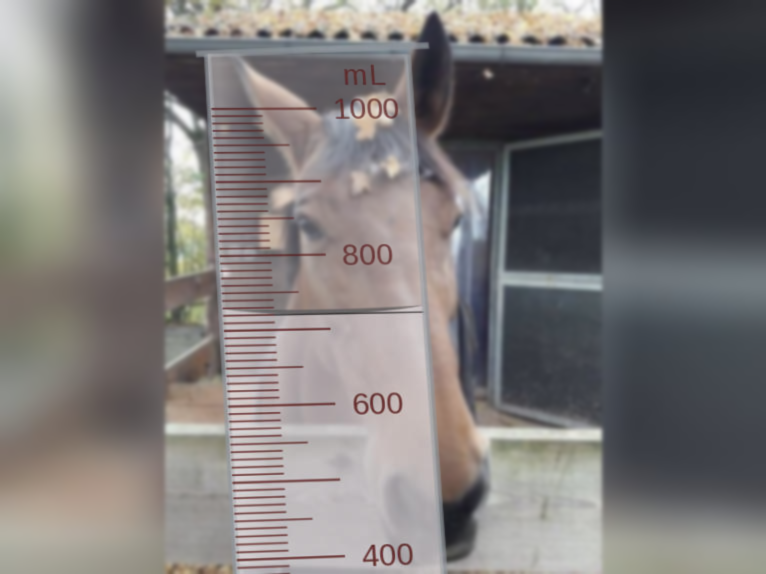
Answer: 720 mL
